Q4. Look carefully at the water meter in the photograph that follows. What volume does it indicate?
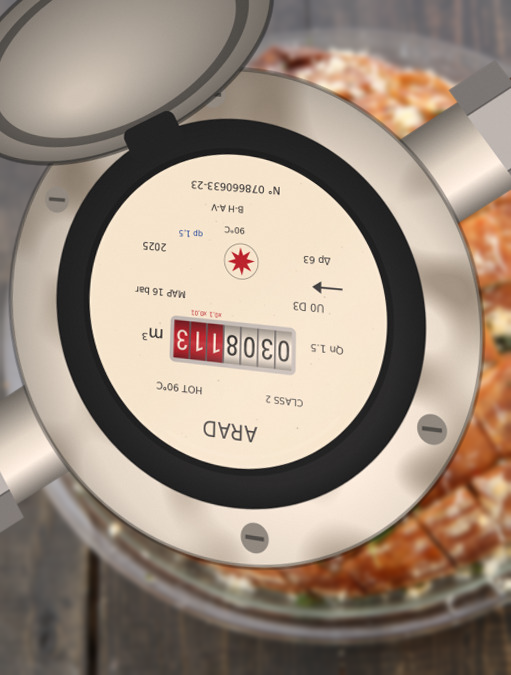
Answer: 308.113 m³
